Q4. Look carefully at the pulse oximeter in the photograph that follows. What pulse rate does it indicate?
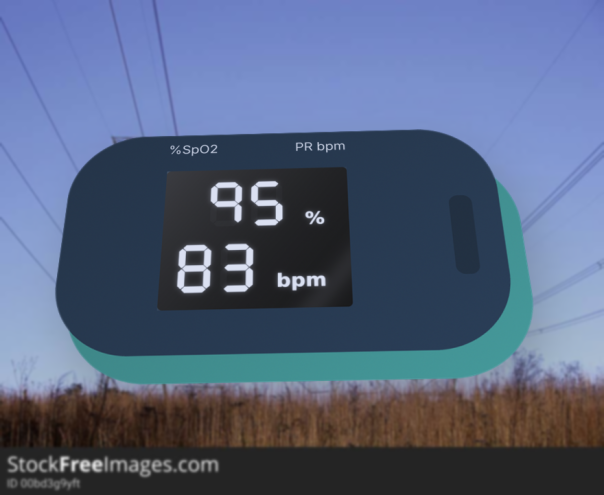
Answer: 83 bpm
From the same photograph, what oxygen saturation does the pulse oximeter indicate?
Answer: 95 %
